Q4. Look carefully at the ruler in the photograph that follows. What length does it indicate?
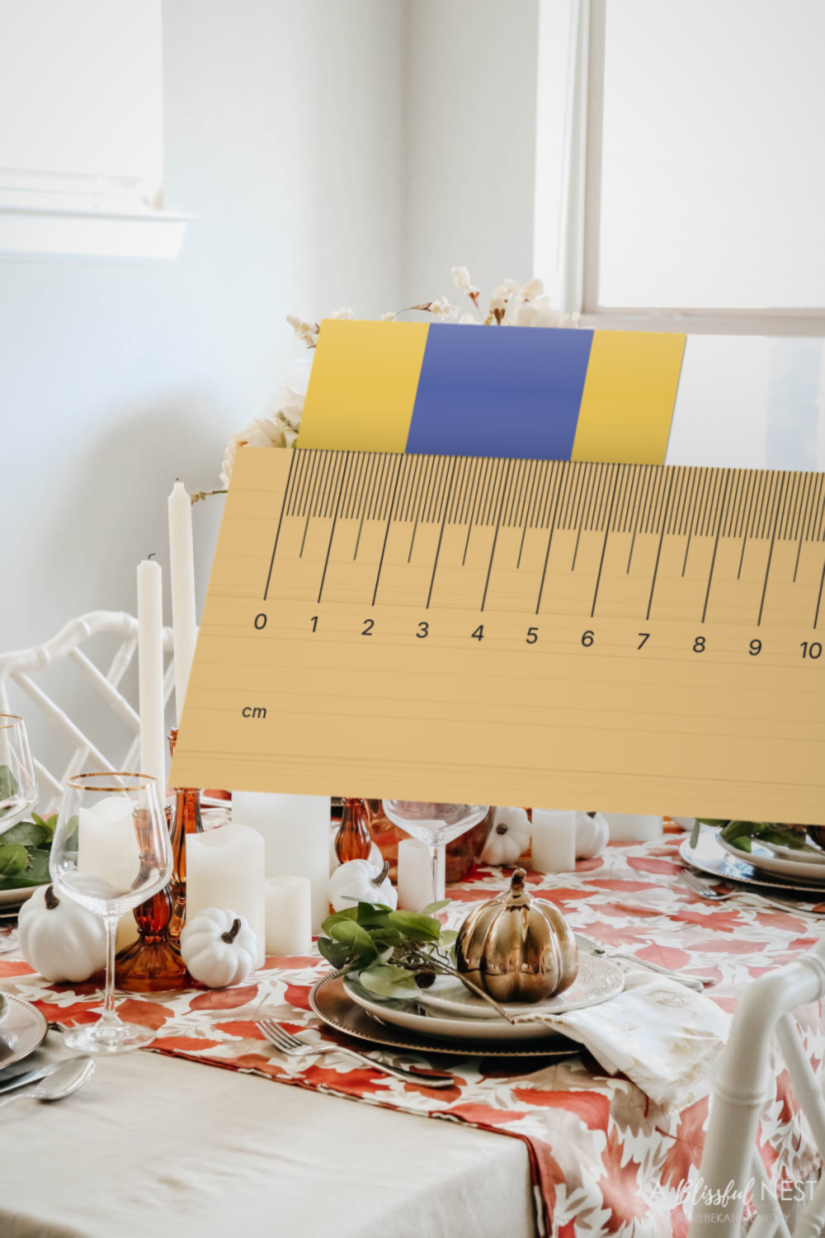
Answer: 6.8 cm
